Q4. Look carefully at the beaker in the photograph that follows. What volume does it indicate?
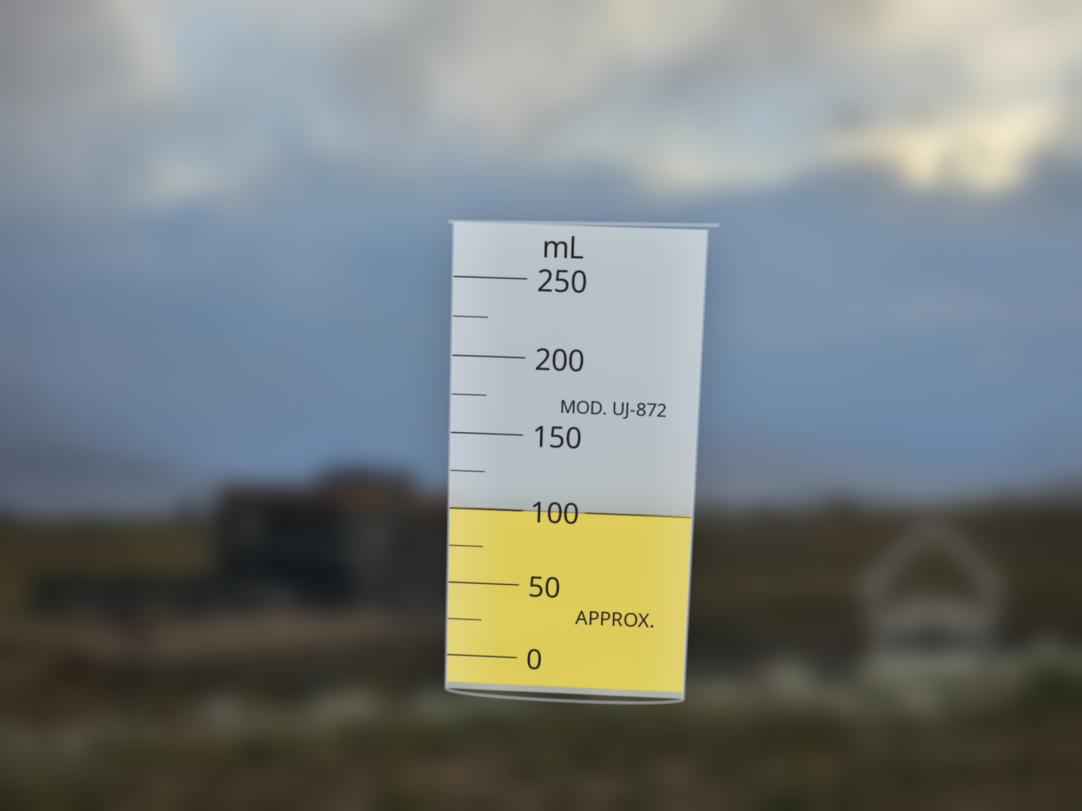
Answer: 100 mL
